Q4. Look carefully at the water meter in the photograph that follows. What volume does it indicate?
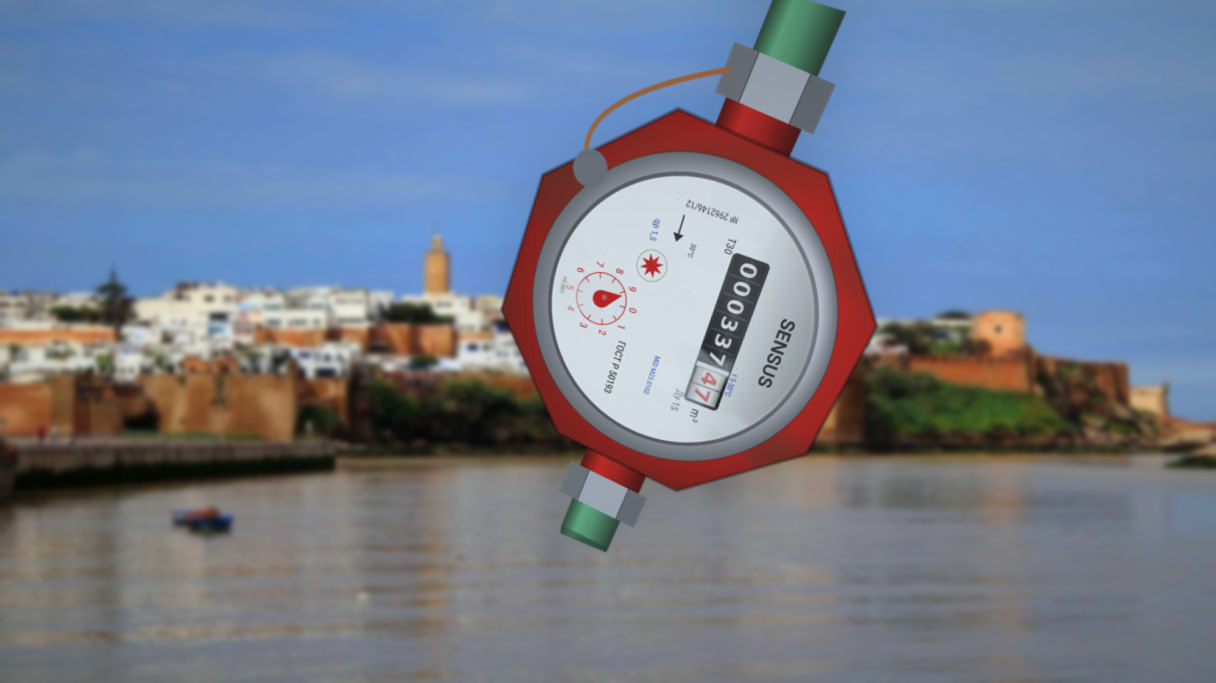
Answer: 337.469 m³
